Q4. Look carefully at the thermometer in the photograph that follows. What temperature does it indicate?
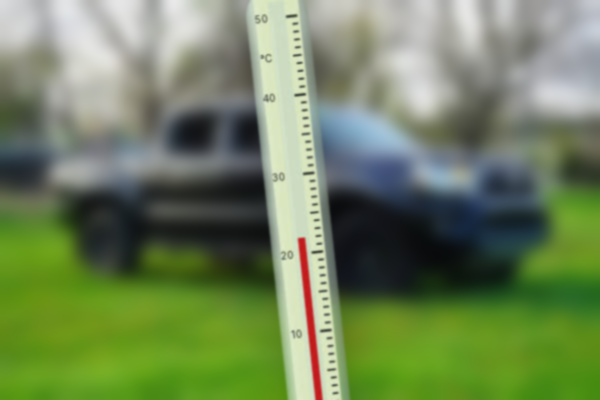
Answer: 22 °C
